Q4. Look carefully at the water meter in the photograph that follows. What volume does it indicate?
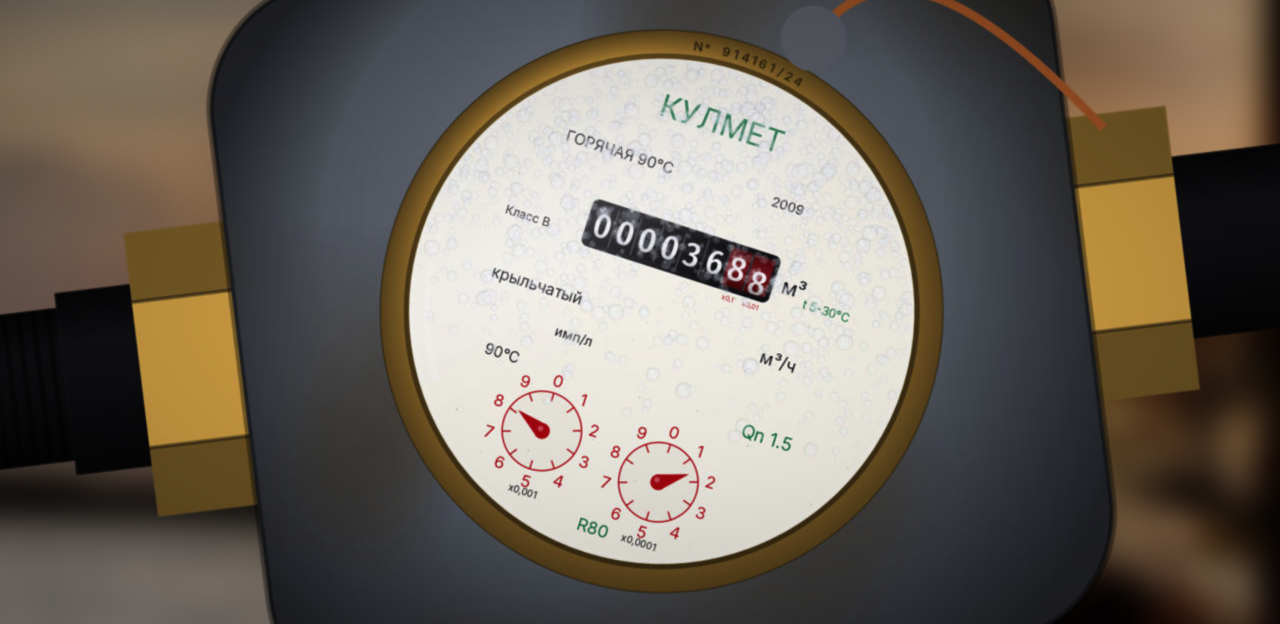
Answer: 36.8781 m³
